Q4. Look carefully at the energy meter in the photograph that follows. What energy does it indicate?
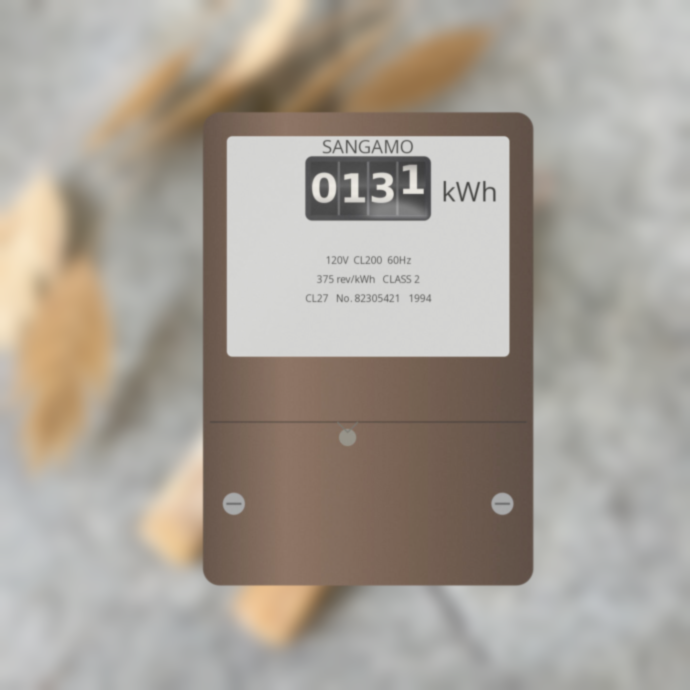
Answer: 131 kWh
